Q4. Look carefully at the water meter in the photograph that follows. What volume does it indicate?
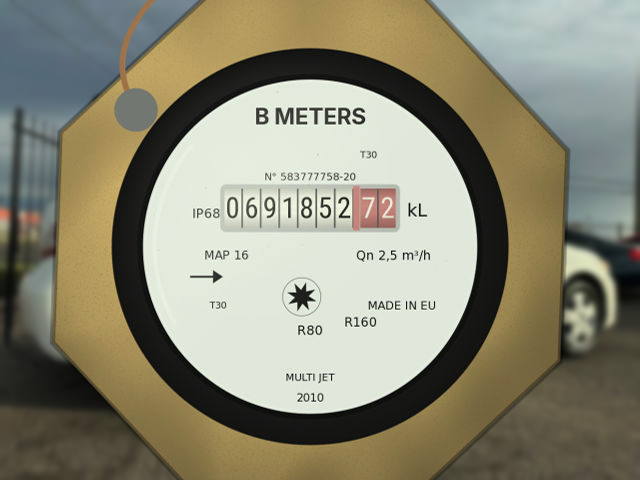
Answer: 691852.72 kL
